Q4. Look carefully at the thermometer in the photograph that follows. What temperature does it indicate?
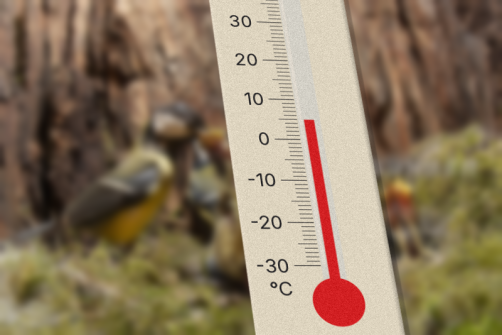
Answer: 5 °C
